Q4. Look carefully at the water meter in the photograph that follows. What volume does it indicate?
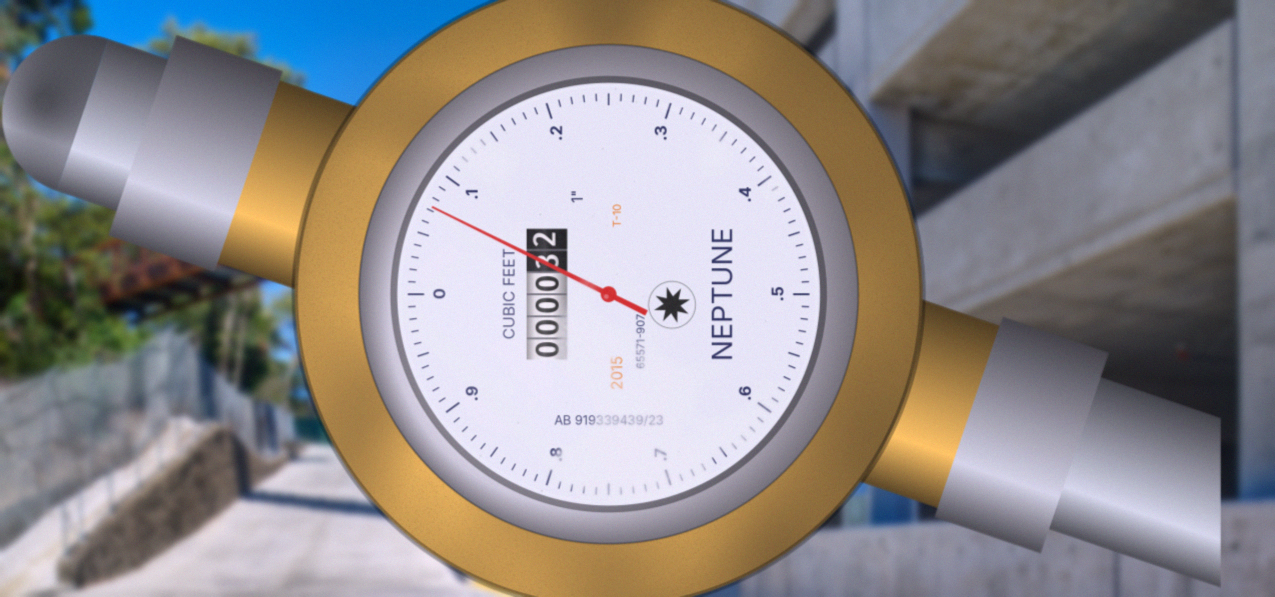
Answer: 32.07 ft³
